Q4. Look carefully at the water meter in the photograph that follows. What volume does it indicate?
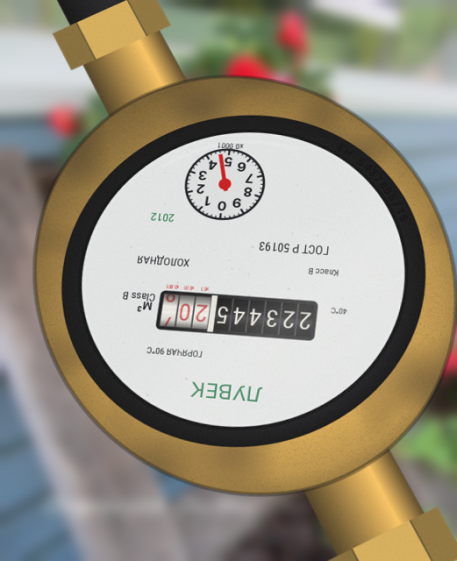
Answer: 223445.2074 m³
